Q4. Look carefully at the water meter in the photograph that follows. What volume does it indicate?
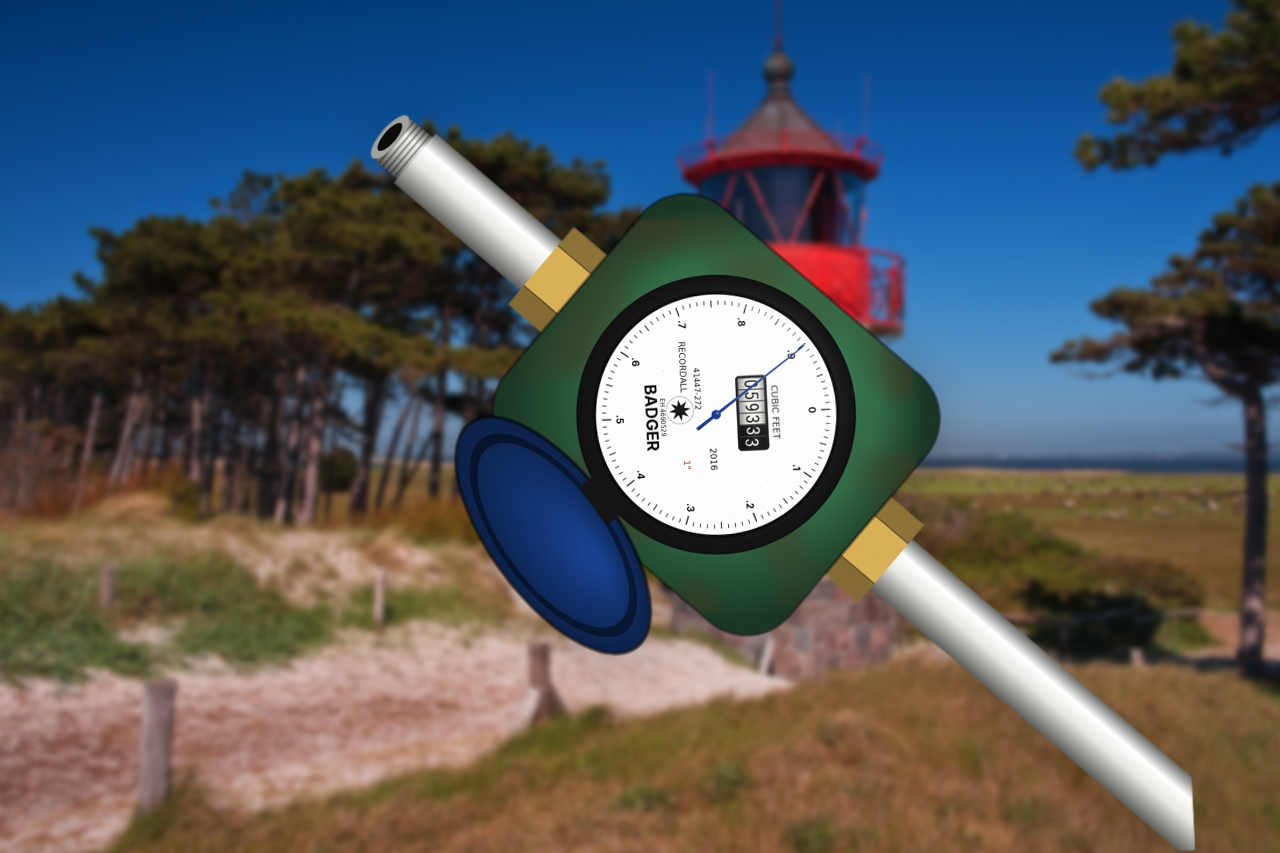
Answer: 59332.90 ft³
